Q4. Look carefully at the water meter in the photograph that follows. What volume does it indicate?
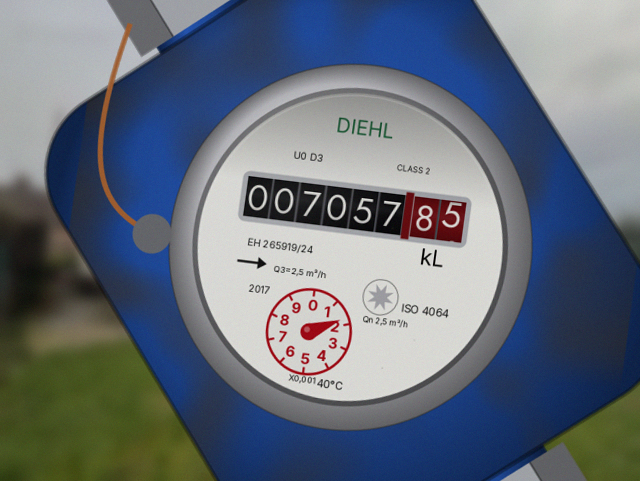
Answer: 7057.851 kL
